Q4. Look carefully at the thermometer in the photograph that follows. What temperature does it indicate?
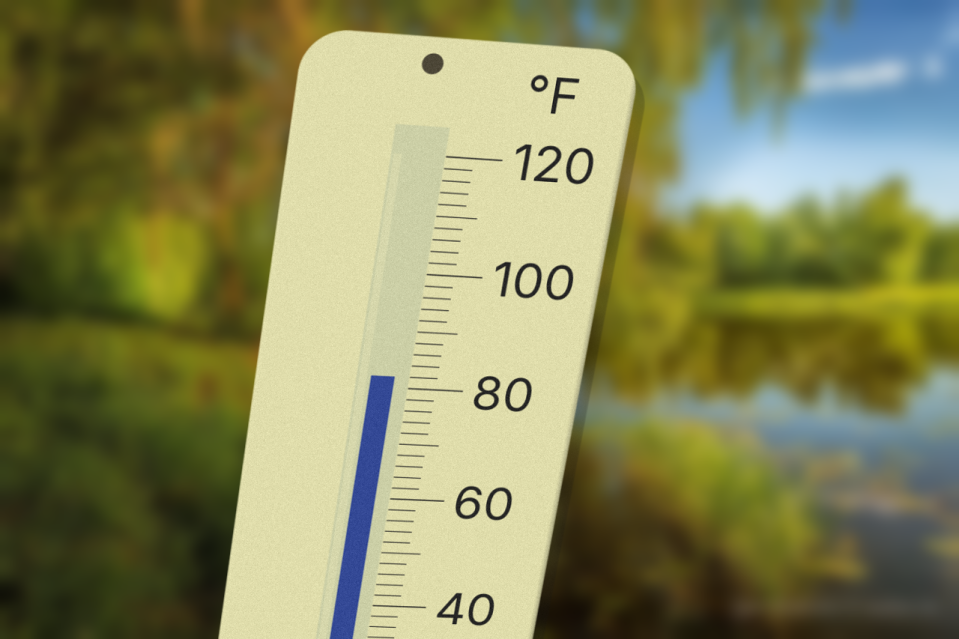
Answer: 82 °F
